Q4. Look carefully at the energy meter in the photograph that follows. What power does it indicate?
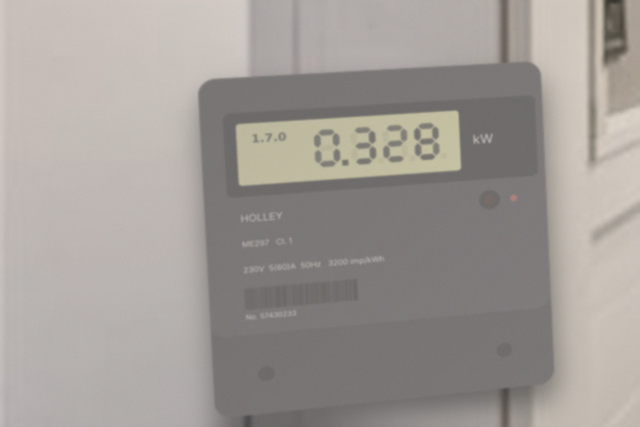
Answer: 0.328 kW
